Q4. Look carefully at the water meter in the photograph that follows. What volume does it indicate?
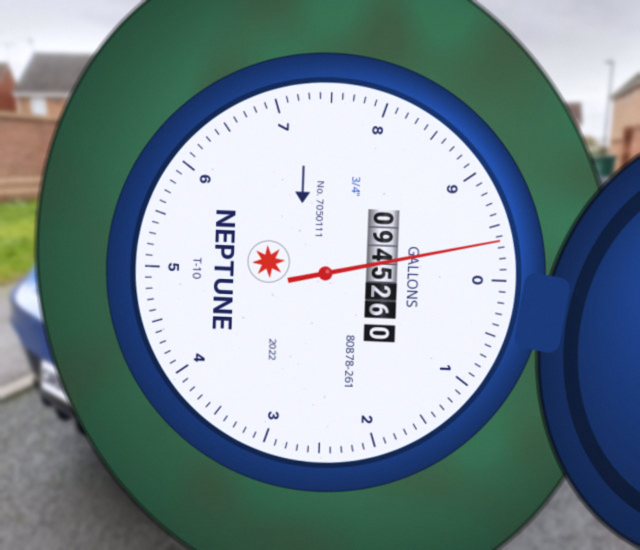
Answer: 945259.6 gal
